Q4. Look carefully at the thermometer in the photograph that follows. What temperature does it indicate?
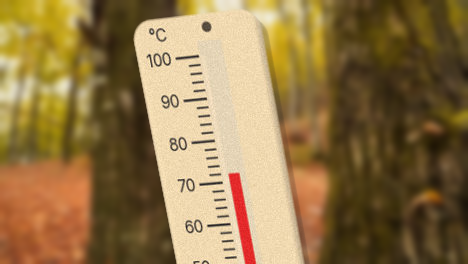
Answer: 72 °C
